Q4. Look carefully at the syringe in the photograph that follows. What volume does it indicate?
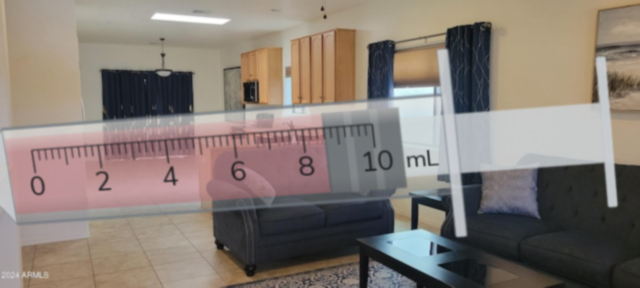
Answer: 8.6 mL
